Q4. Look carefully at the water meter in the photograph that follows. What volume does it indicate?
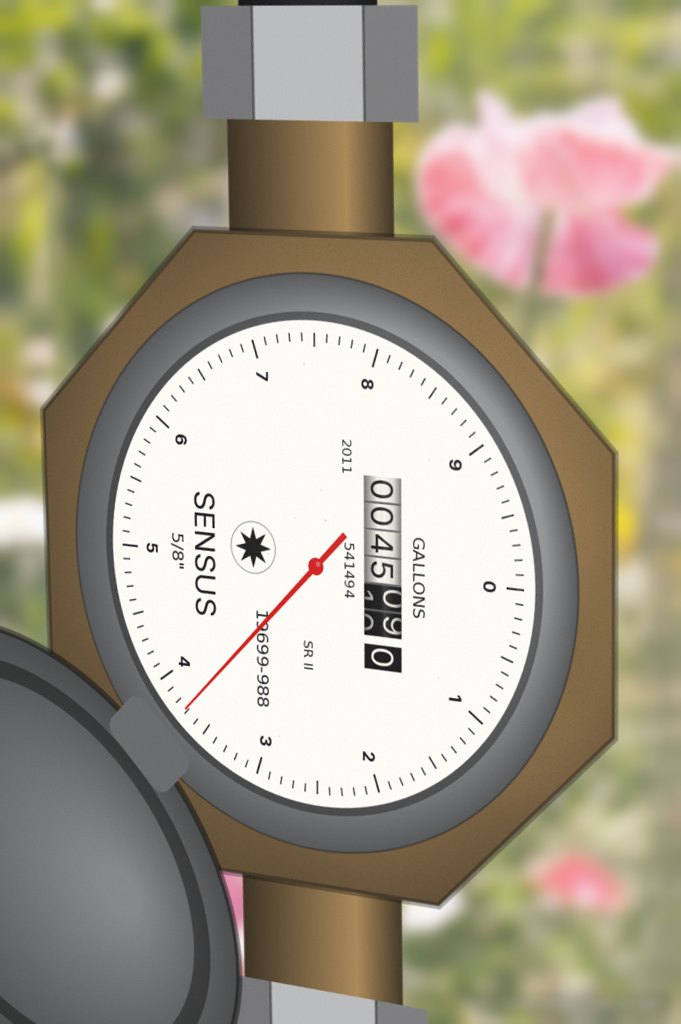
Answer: 45093.7 gal
